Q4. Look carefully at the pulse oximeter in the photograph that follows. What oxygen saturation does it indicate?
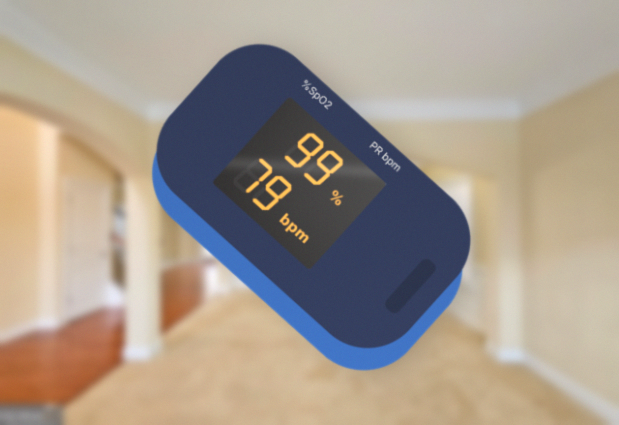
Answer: 99 %
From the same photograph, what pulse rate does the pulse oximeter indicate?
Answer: 79 bpm
